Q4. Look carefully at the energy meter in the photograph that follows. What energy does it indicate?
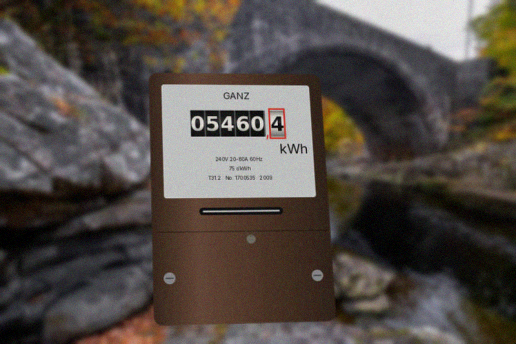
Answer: 5460.4 kWh
